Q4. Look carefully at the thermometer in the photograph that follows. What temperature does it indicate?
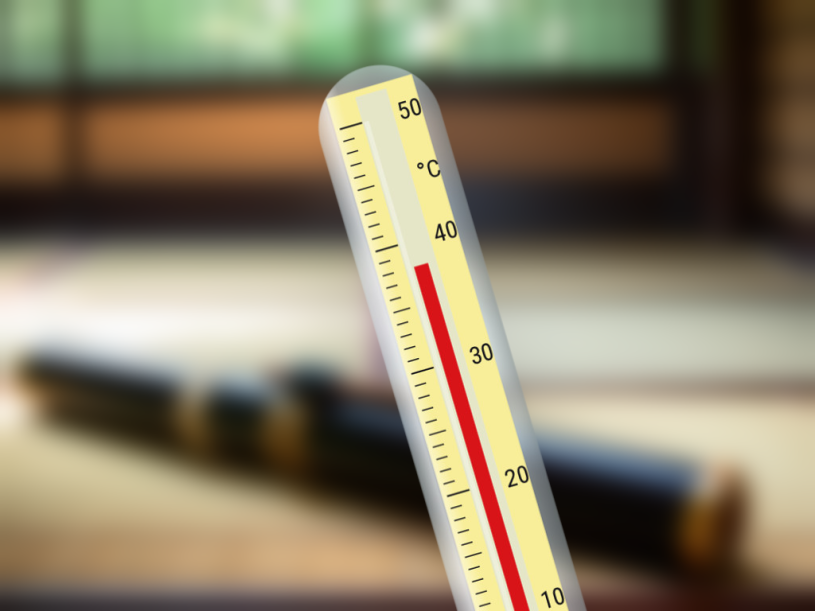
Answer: 38 °C
